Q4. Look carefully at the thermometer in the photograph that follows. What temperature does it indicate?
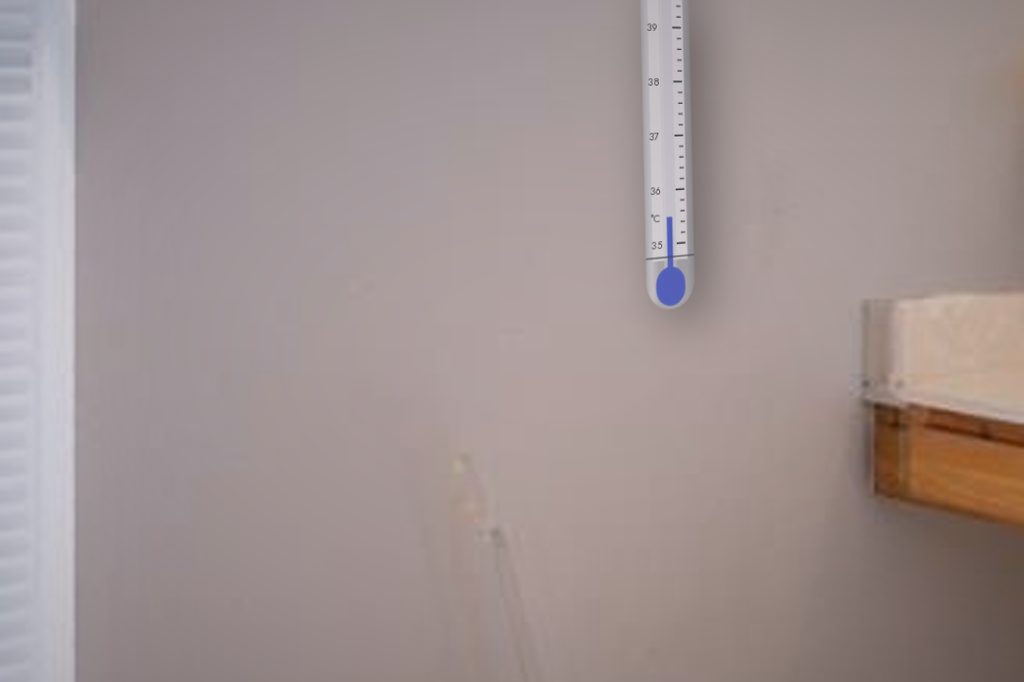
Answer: 35.5 °C
